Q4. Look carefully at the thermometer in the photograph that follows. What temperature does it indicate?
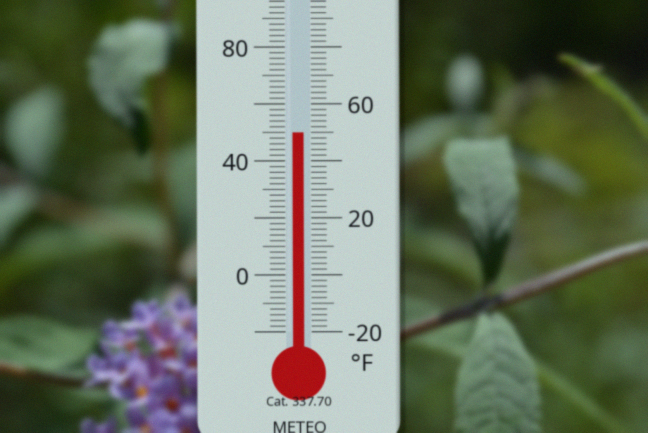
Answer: 50 °F
